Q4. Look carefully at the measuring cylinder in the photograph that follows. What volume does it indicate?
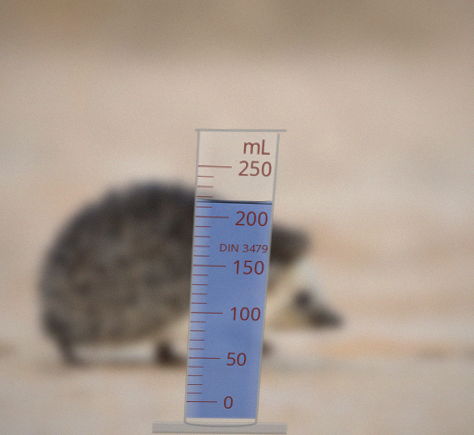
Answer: 215 mL
